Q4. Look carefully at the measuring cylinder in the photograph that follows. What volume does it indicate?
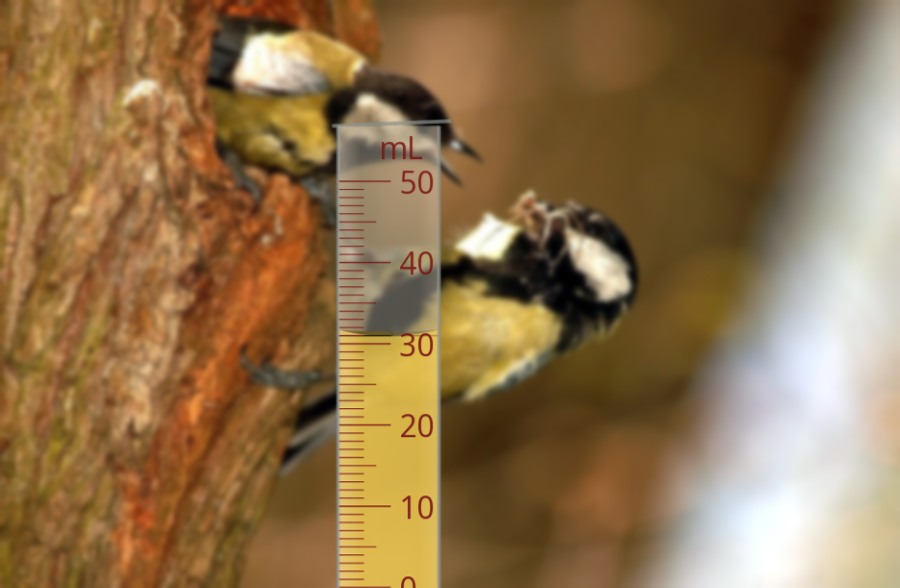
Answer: 31 mL
